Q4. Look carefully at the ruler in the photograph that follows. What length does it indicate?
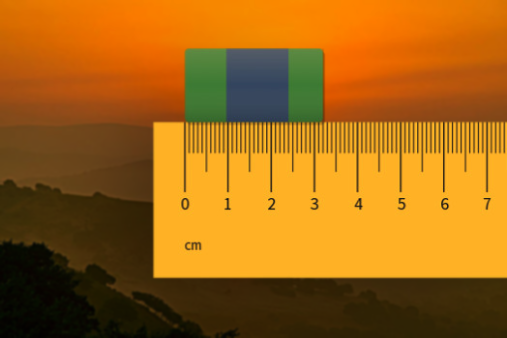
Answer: 3.2 cm
